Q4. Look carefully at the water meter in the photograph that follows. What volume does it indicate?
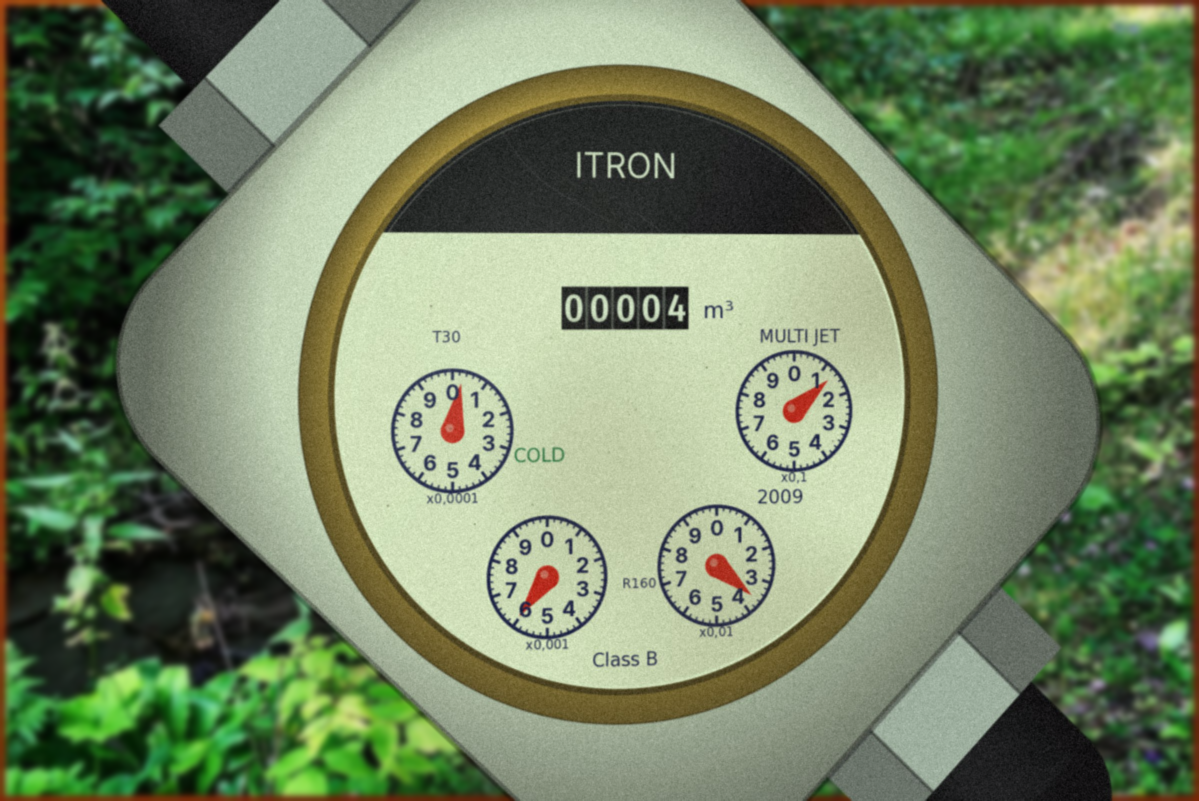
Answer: 4.1360 m³
